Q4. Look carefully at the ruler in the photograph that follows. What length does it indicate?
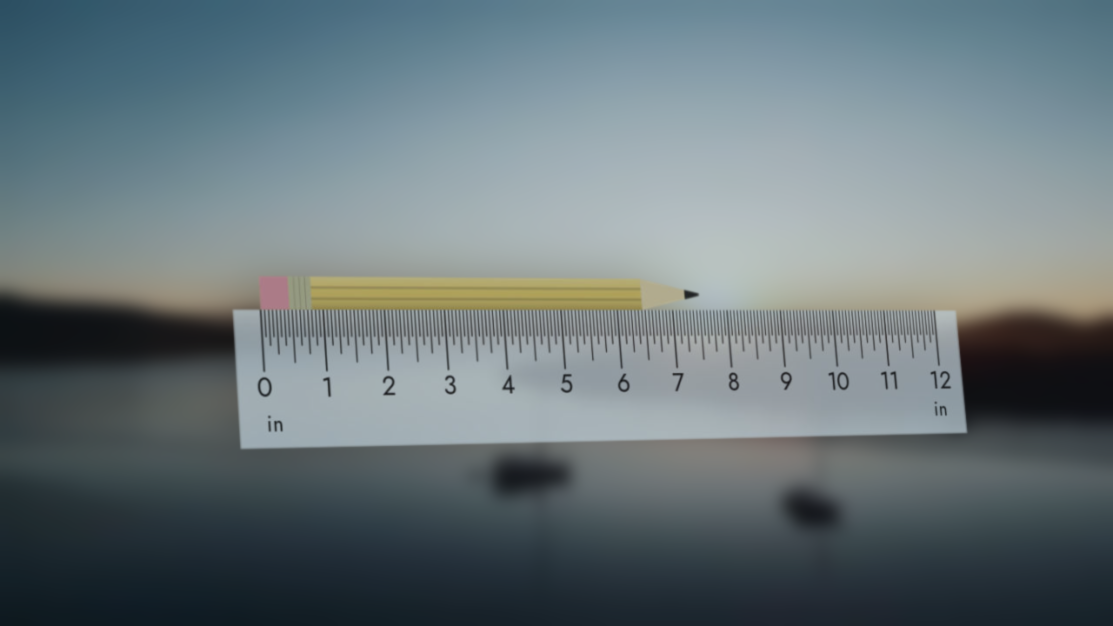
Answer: 7.5 in
